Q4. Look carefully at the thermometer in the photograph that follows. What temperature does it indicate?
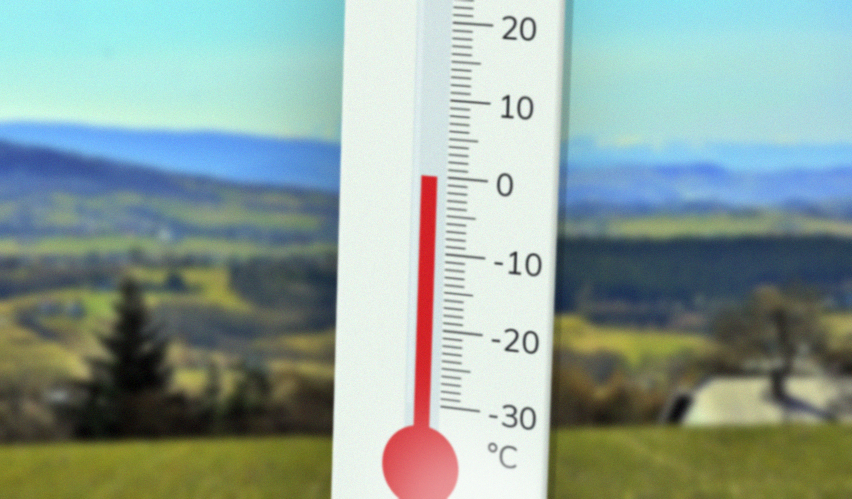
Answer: 0 °C
